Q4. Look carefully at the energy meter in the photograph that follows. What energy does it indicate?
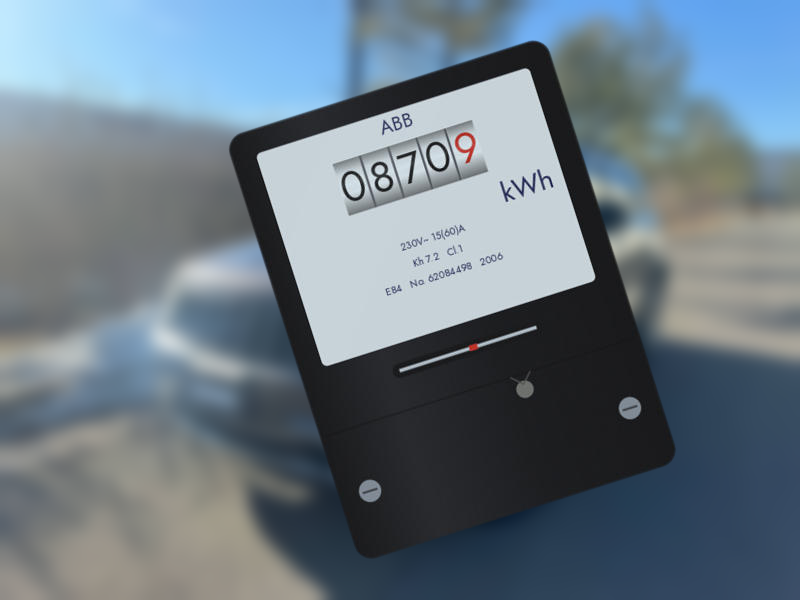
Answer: 870.9 kWh
